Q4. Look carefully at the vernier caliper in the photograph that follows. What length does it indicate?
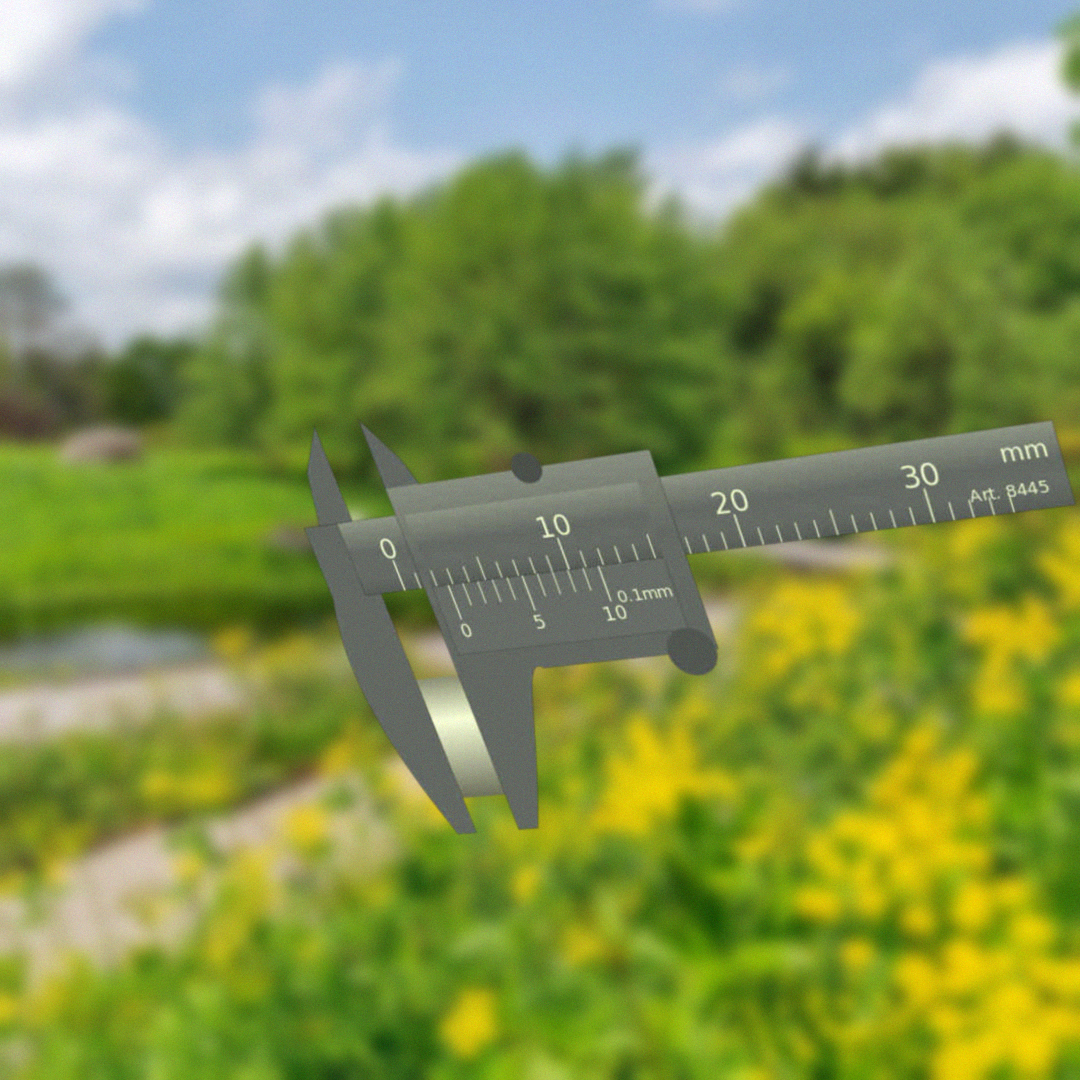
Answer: 2.7 mm
